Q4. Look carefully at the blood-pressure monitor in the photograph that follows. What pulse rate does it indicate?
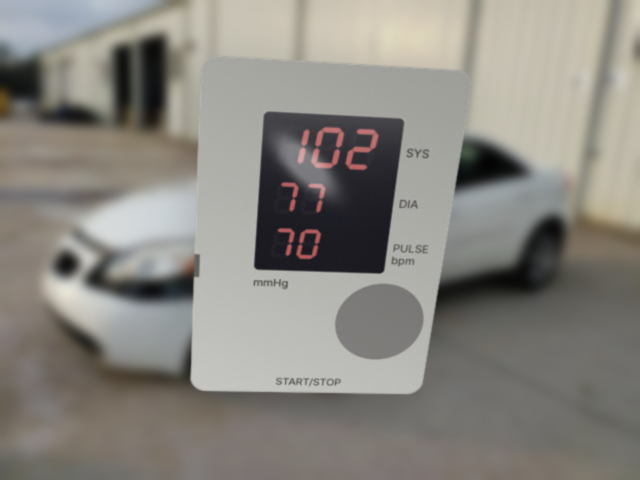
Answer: 70 bpm
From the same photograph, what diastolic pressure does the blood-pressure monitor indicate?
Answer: 77 mmHg
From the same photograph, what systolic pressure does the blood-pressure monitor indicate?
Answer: 102 mmHg
